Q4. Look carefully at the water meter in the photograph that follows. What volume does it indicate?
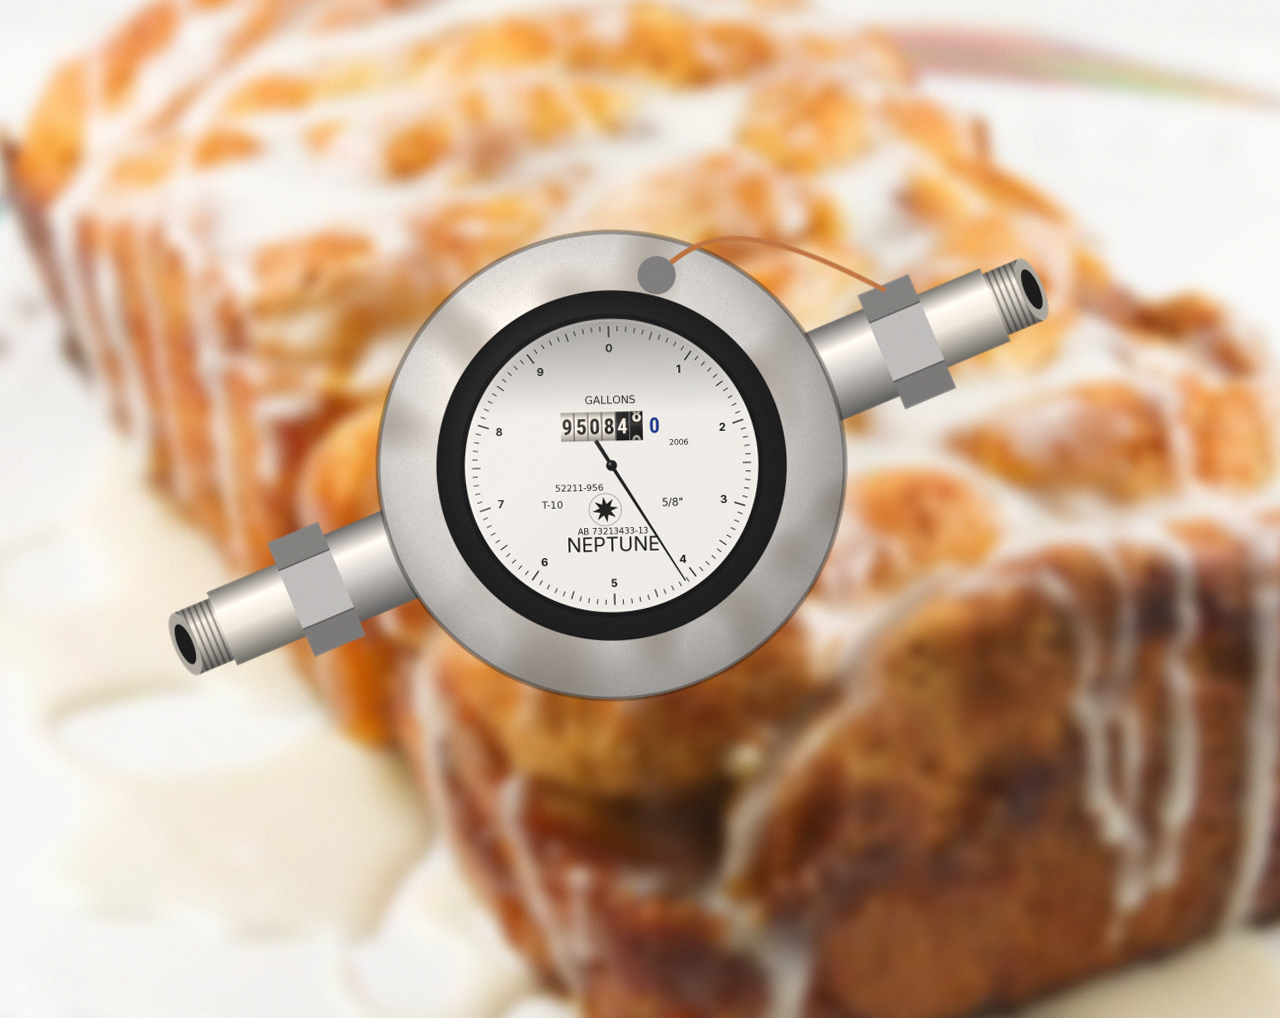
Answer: 9508484.1 gal
